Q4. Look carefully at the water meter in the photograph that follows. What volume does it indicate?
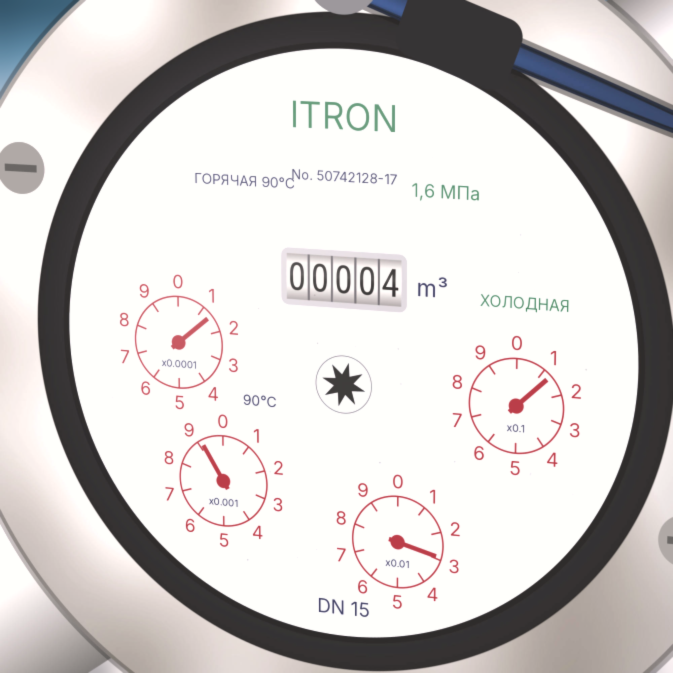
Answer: 4.1291 m³
